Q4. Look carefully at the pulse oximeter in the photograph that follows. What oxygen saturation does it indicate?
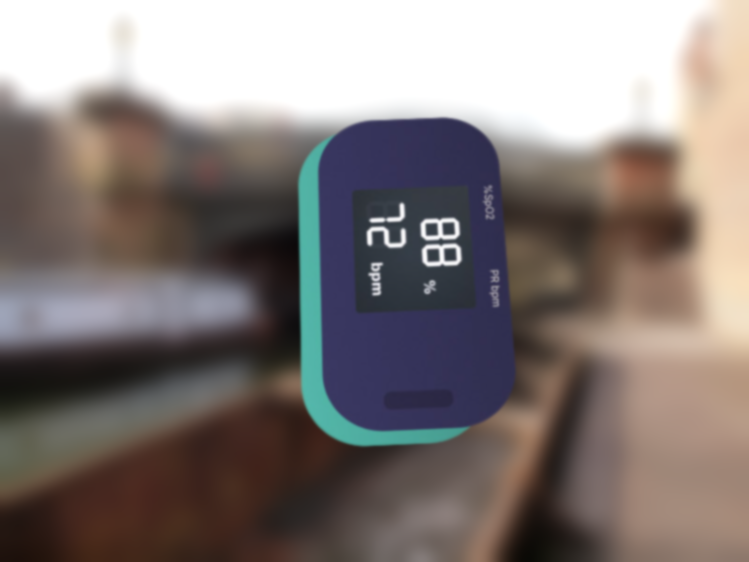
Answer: 88 %
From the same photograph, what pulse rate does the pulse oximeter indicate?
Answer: 72 bpm
